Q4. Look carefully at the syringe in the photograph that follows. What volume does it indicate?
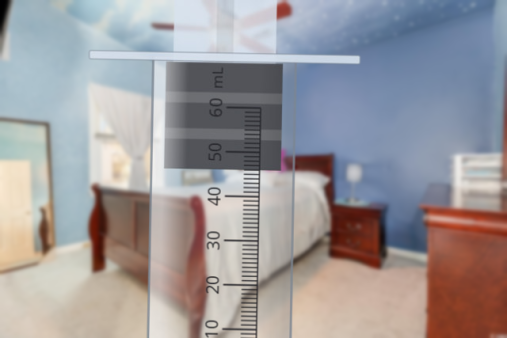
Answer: 46 mL
